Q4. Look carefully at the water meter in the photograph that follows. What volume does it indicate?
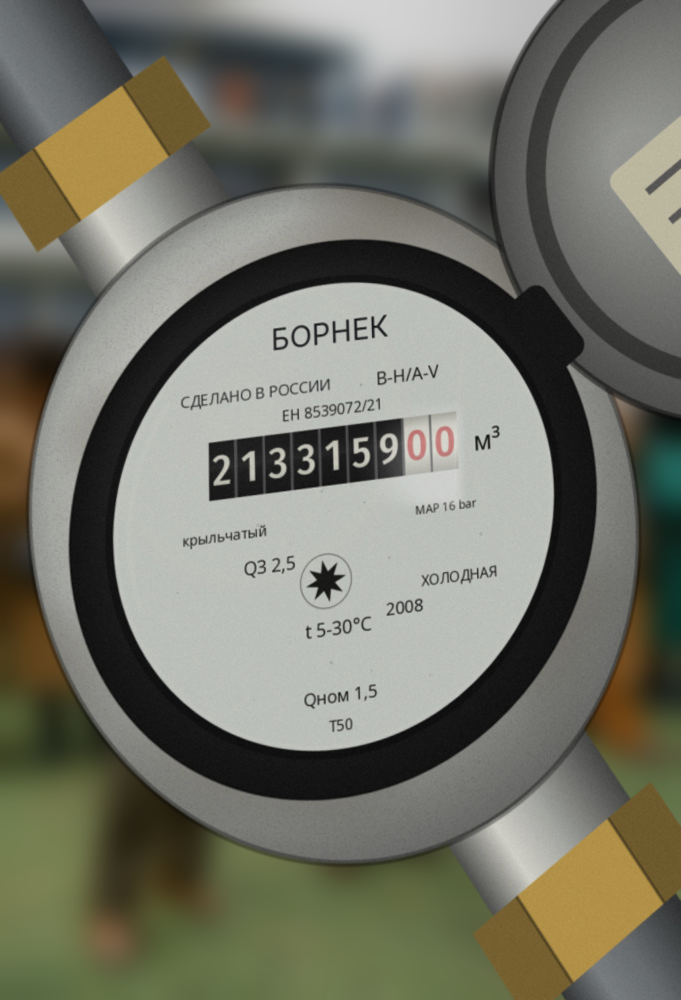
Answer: 2133159.00 m³
